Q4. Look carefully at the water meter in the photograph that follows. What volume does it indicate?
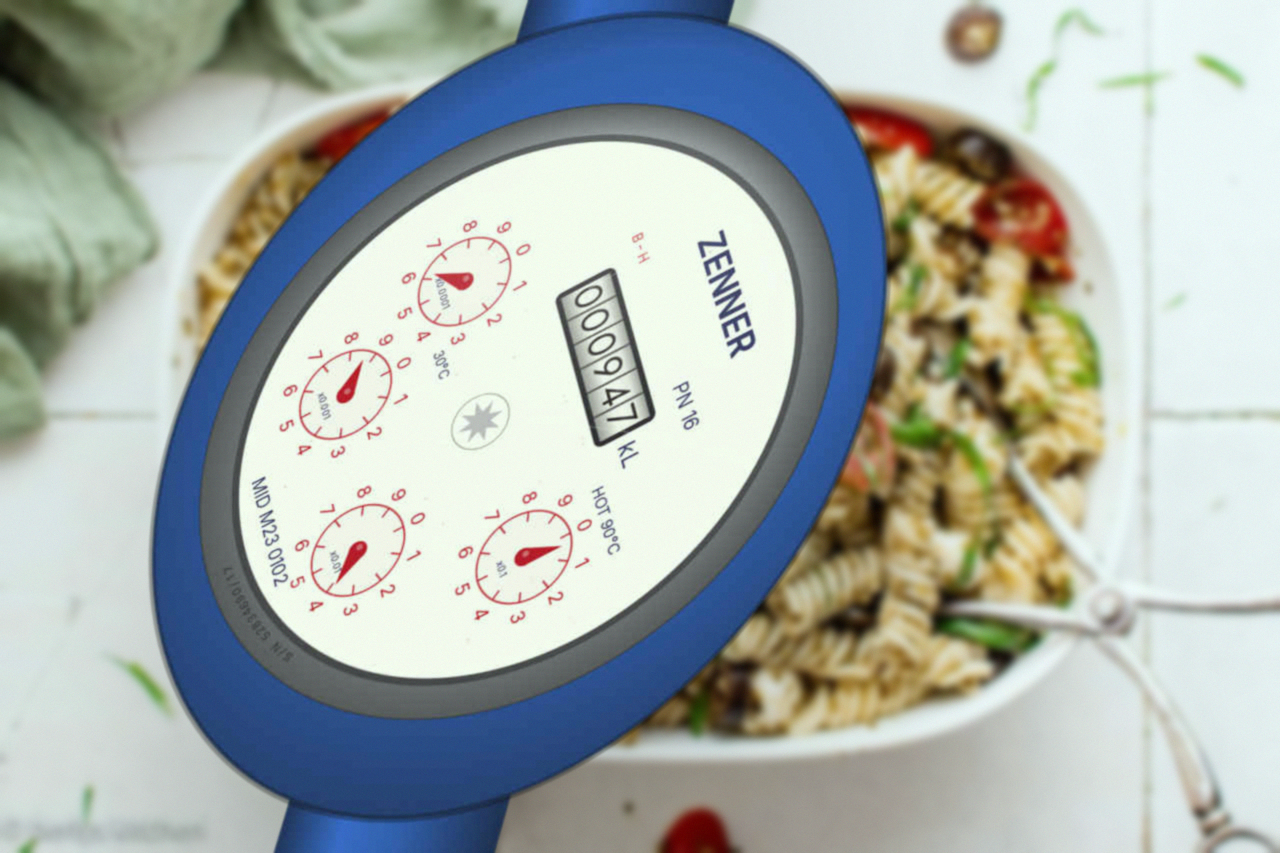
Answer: 947.0386 kL
